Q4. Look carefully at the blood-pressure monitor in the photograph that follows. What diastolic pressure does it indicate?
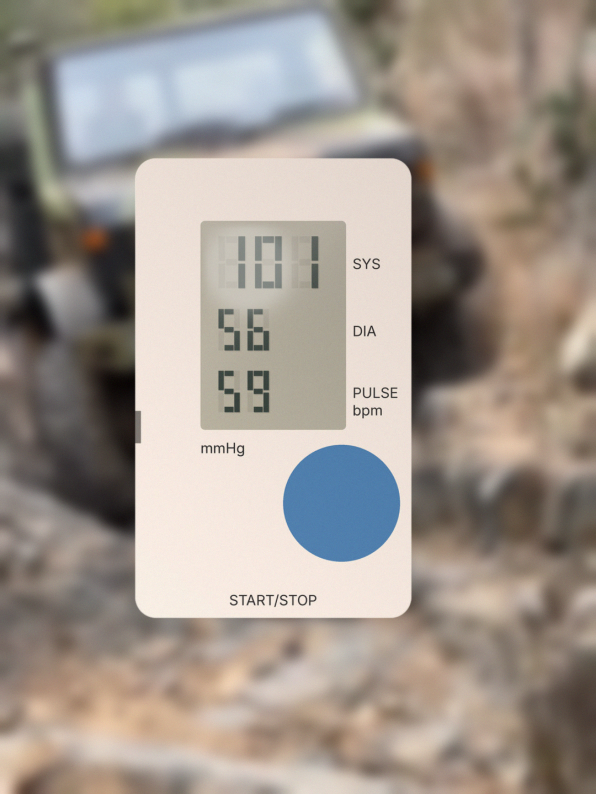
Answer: 56 mmHg
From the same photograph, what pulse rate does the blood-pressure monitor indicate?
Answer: 59 bpm
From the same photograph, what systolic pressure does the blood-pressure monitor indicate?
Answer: 101 mmHg
